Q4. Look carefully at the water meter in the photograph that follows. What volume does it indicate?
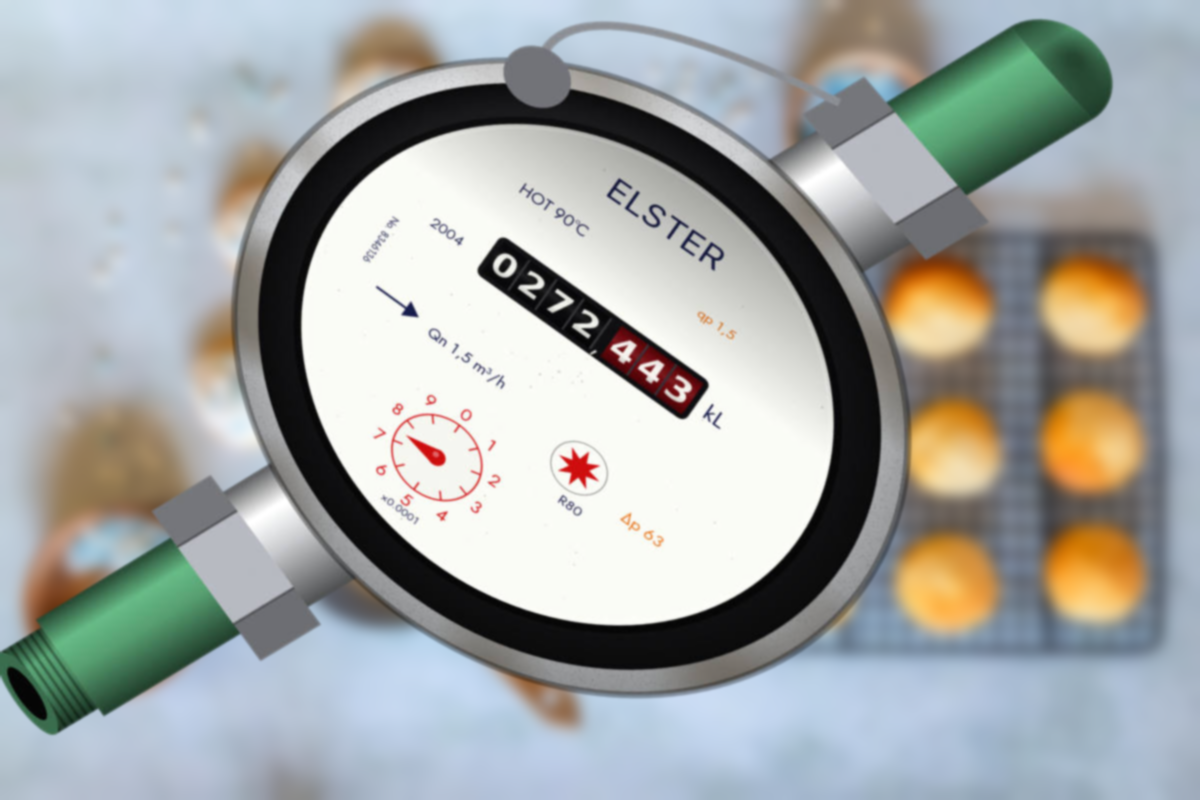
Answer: 272.4437 kL
